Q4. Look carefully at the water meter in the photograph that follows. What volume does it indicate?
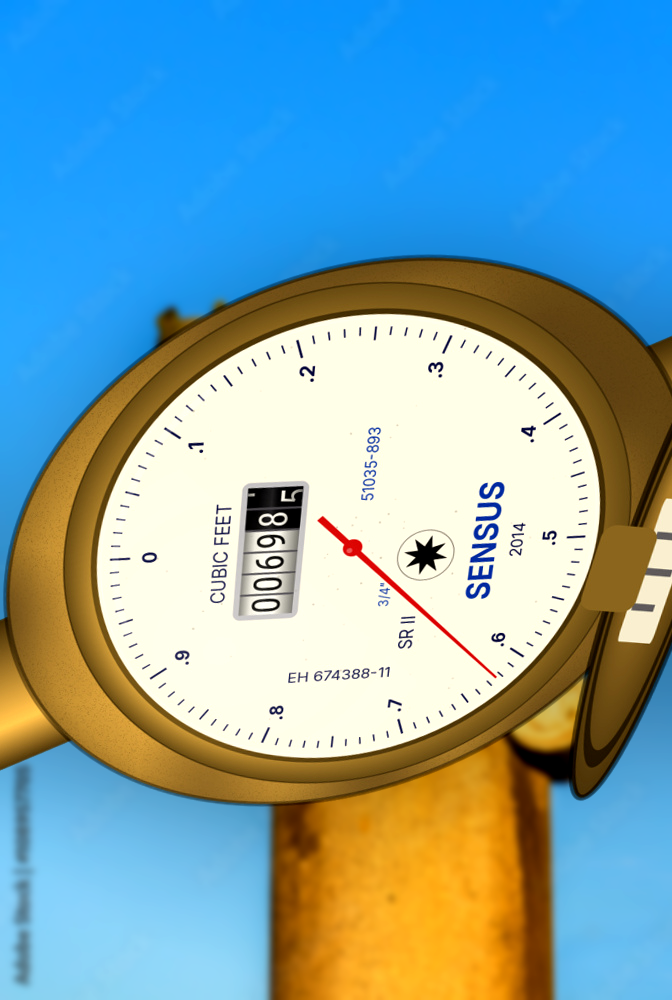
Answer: 6984.62 ft³
